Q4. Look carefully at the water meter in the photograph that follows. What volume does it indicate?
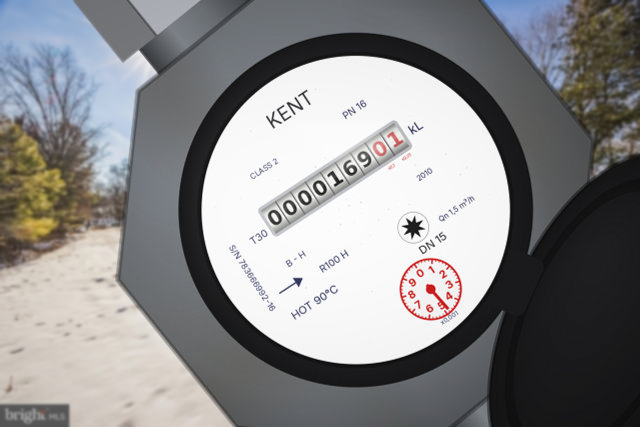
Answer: 169.014 kL
